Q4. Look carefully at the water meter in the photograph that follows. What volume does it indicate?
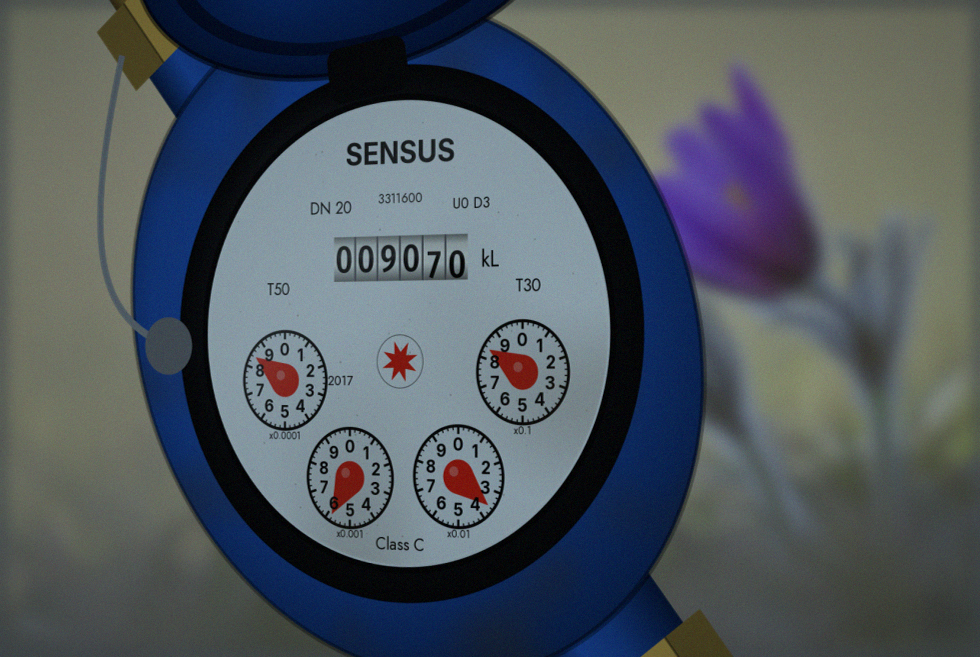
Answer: 9069.8358 kL
